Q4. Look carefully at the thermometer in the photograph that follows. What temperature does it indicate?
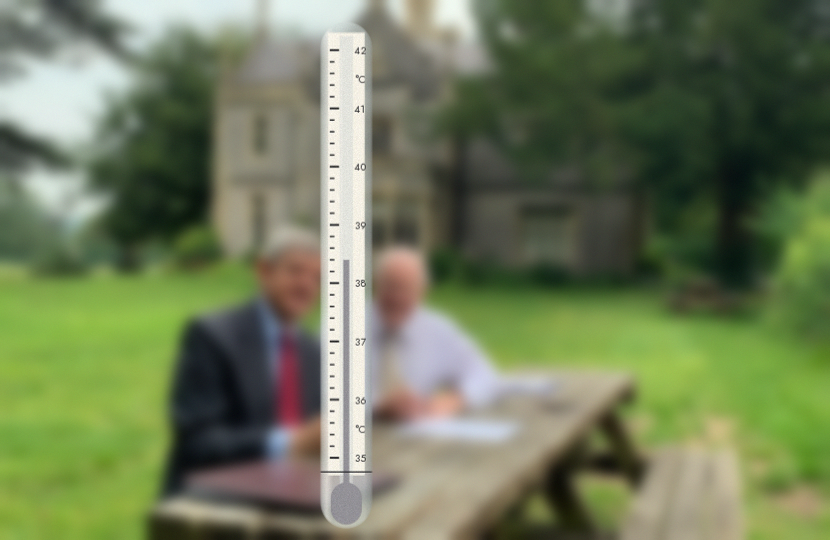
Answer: 38.4 °C
